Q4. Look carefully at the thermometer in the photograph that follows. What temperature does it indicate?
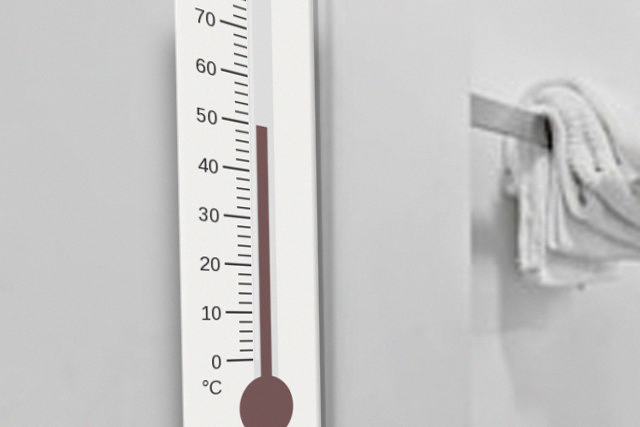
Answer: 50 °C
